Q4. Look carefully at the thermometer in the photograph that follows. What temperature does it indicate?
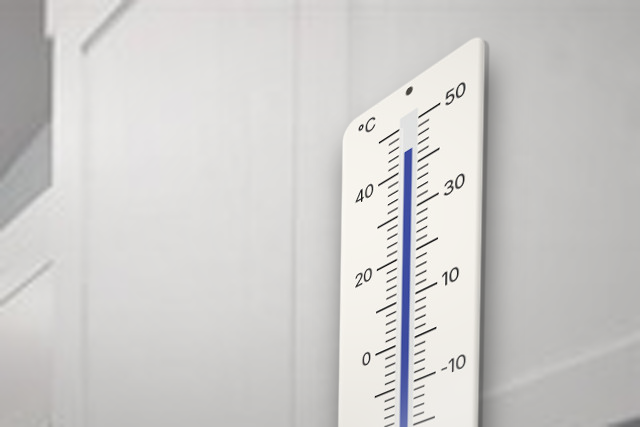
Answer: 44 °C
